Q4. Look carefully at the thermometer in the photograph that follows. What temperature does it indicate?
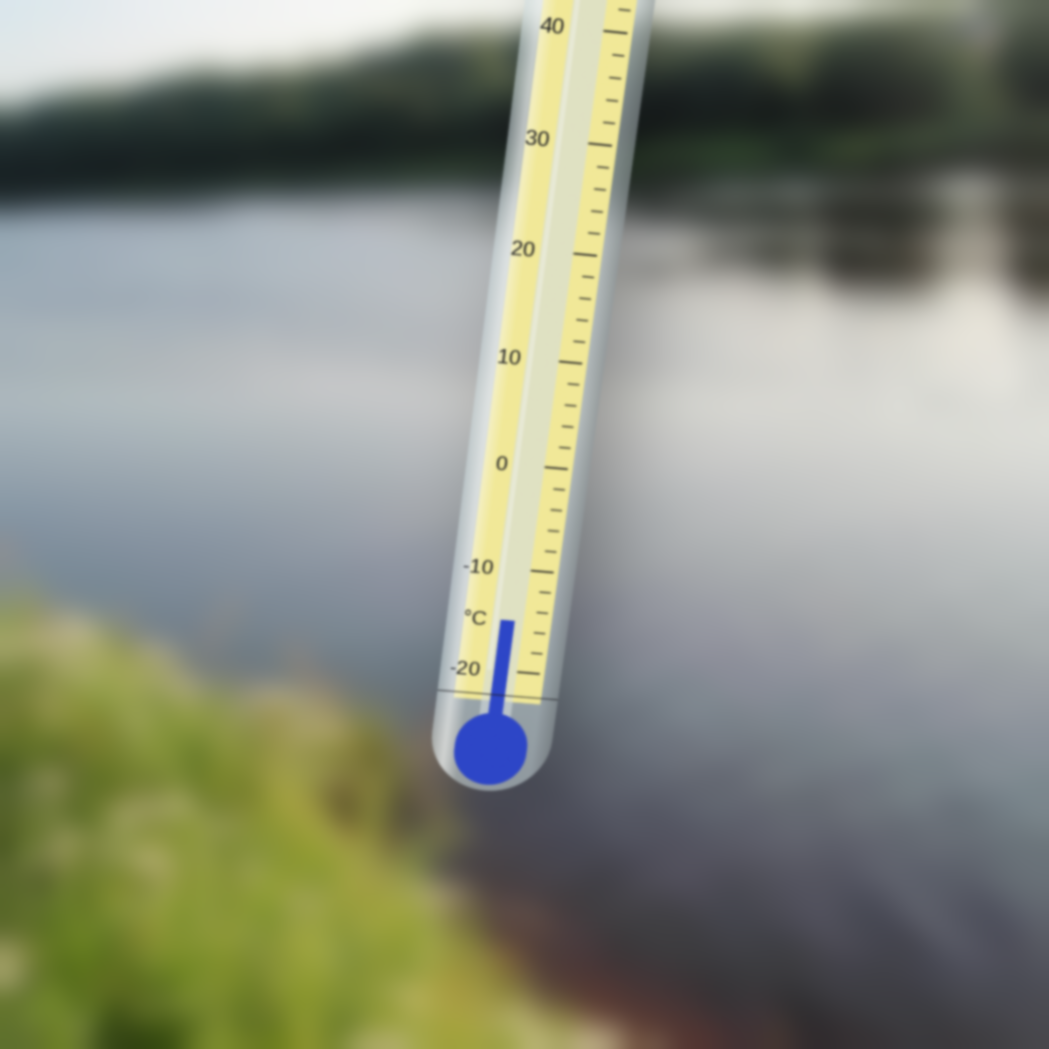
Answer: -15 °C
